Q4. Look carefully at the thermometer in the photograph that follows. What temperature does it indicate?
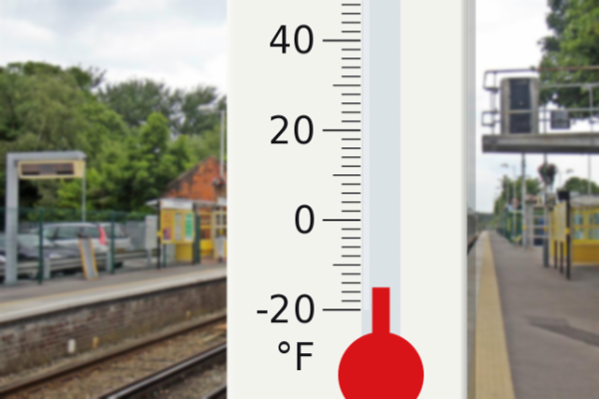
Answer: -15 °F
